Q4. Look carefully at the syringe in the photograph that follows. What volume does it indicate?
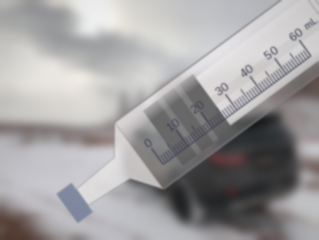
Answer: 5 mL
